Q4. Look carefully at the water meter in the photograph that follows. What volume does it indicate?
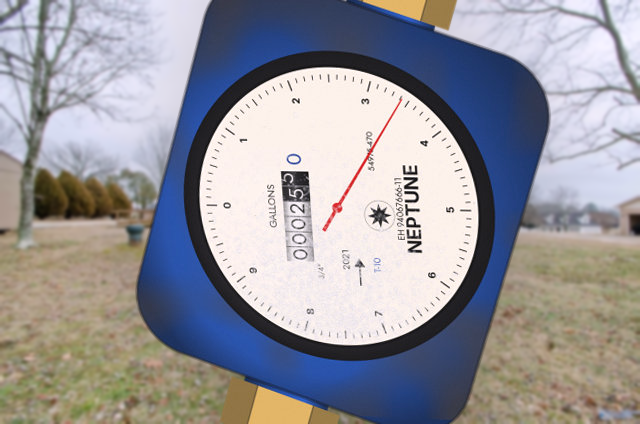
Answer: 2553.4 gal
